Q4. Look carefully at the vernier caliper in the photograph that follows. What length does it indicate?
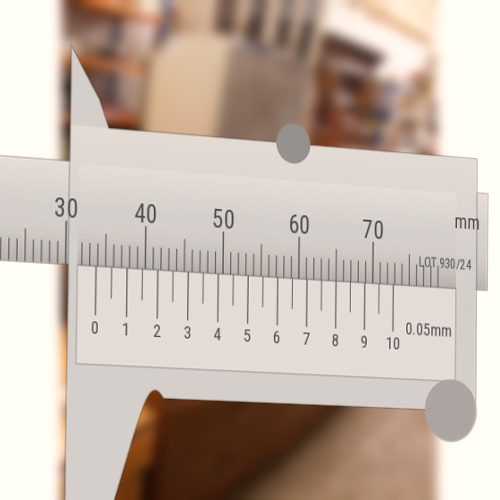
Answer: 33.8 mm
